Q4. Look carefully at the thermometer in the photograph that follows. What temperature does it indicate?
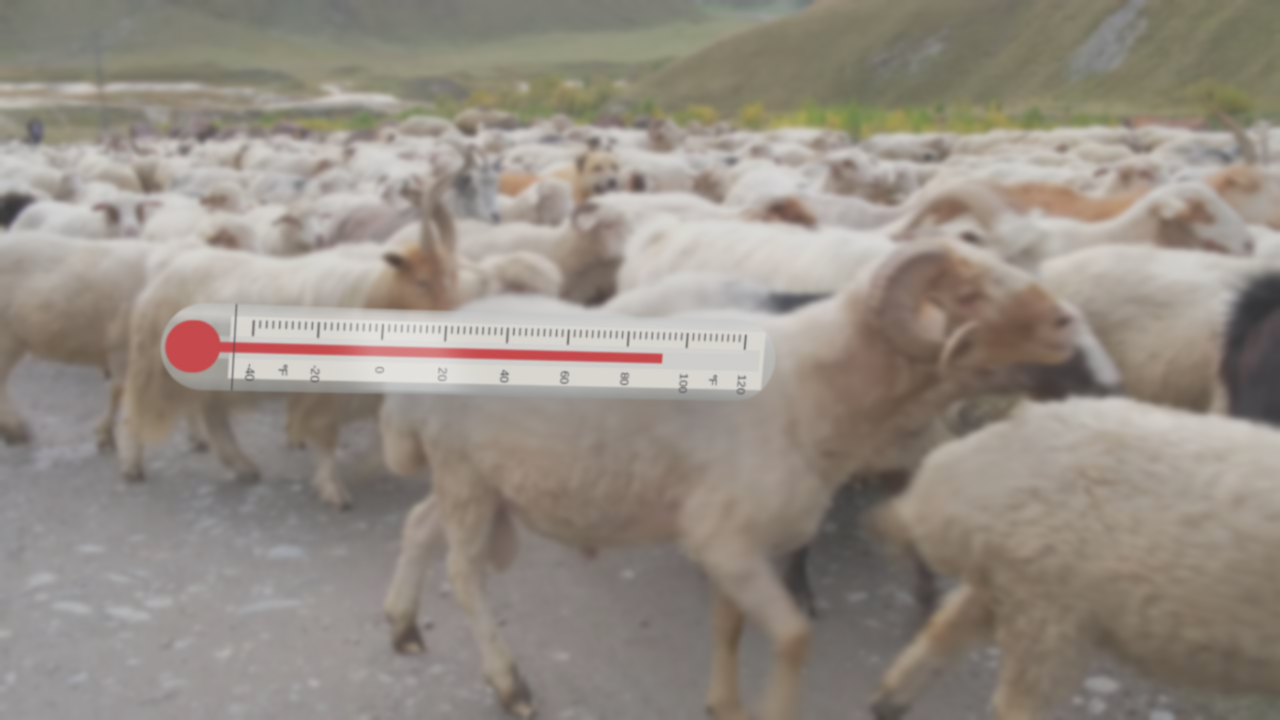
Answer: 92 °F
